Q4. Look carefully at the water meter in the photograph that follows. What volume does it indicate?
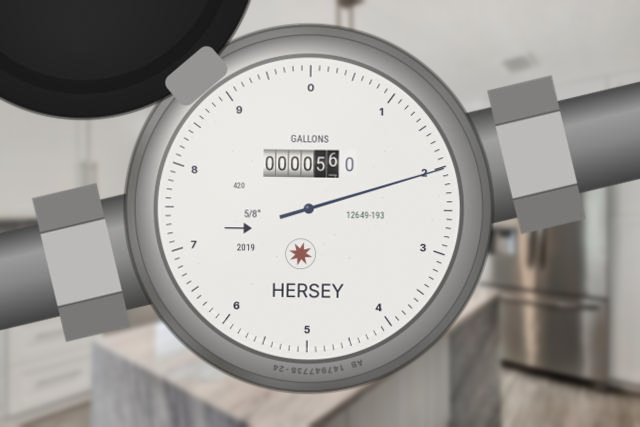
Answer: 562.0 gal
